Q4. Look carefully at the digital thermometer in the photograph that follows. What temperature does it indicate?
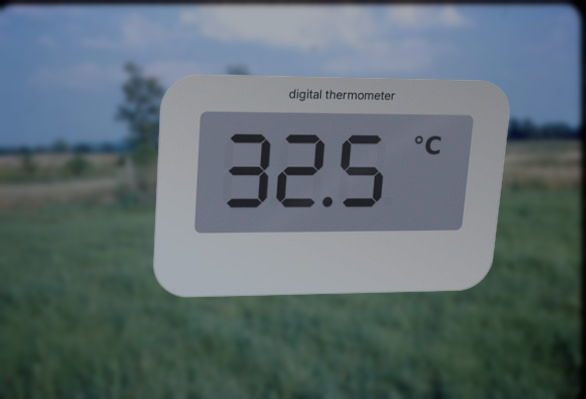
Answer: 32.5 °C
